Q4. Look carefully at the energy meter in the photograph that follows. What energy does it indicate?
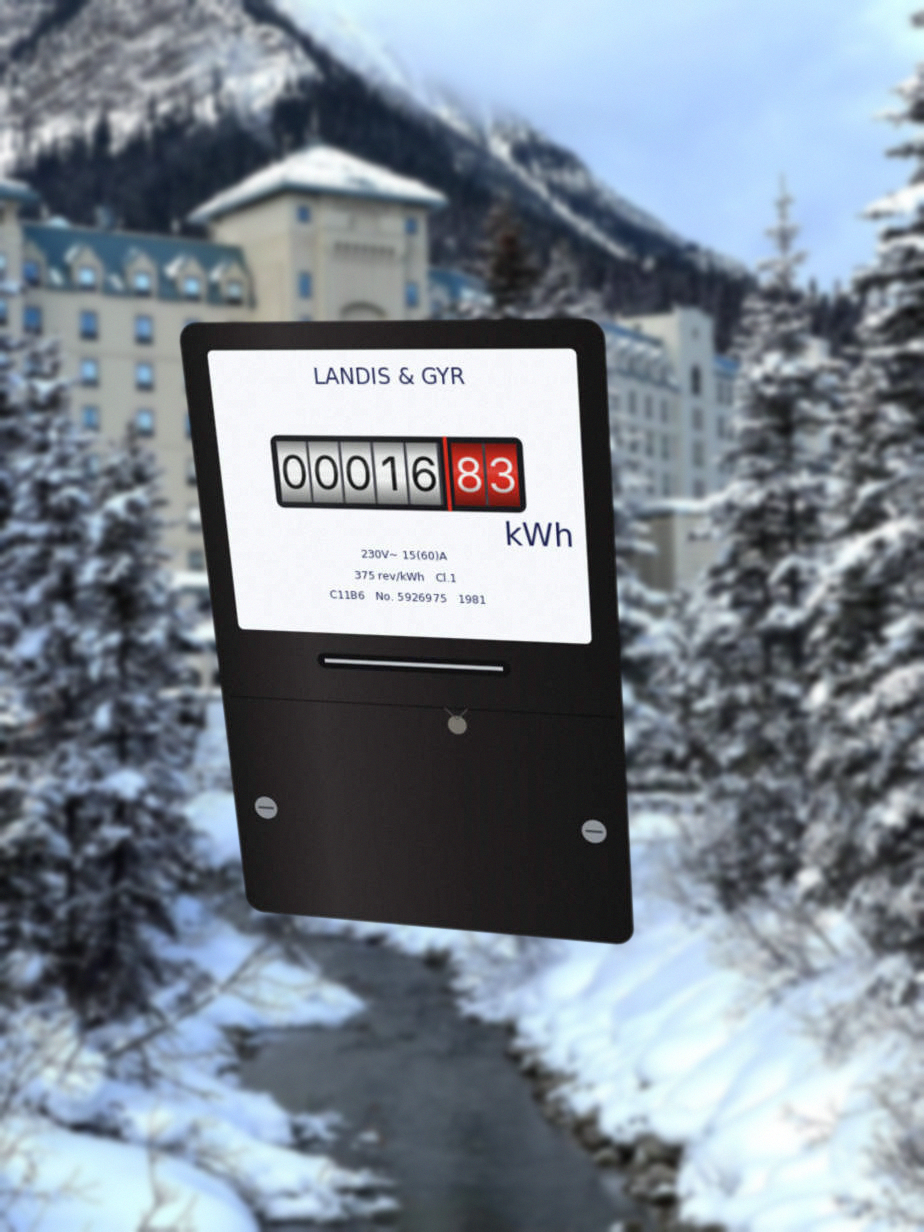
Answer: 16.83 kWh
